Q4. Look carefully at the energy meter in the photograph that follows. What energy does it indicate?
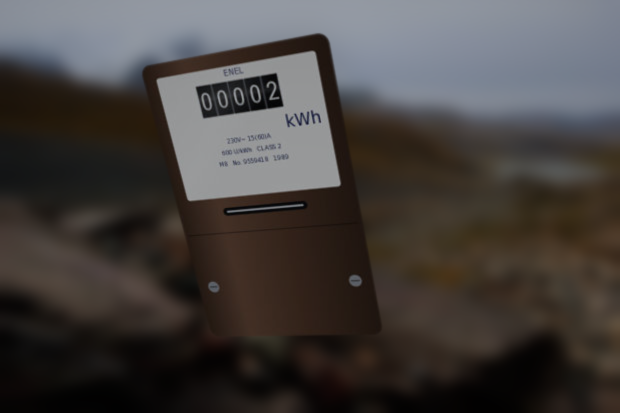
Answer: 2 kWh
